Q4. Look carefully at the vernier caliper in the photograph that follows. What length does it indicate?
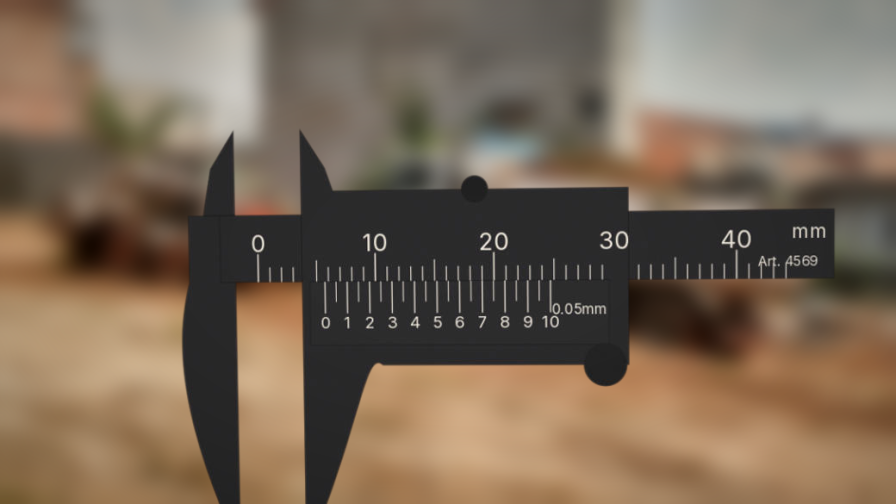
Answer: 5.7 mm
